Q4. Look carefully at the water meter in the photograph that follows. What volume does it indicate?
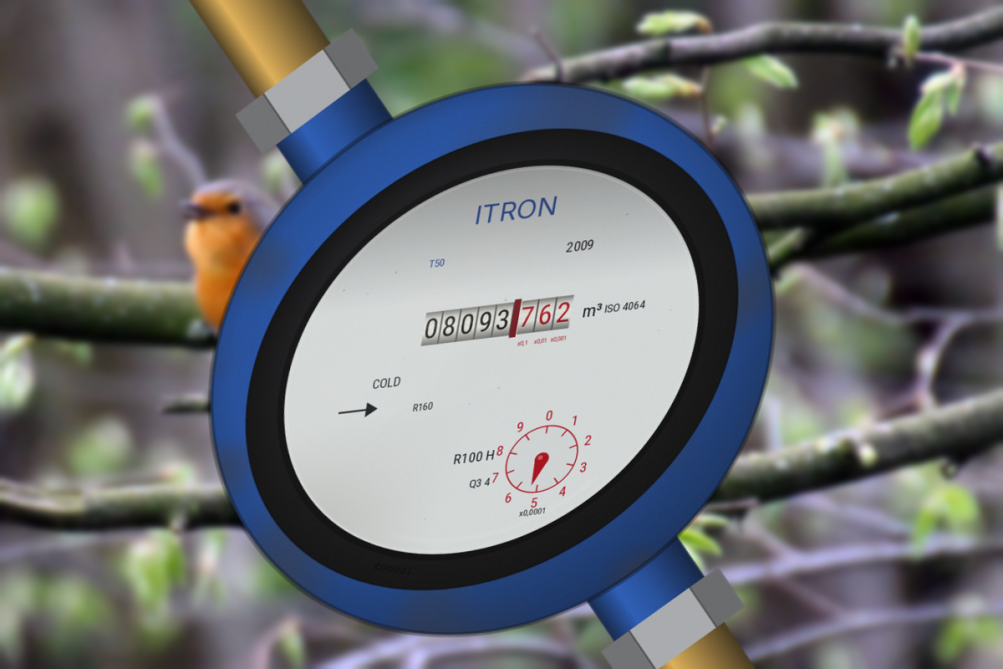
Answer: 8093.7625 m³
